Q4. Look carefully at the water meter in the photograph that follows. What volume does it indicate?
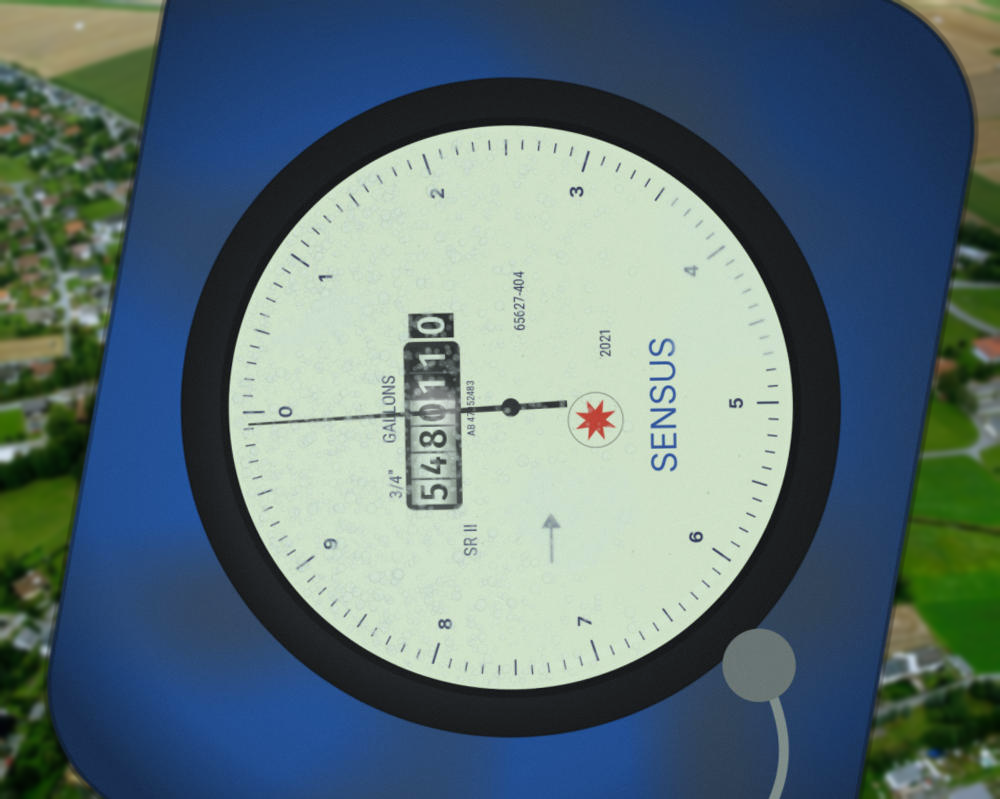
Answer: 5480109.9 gal
